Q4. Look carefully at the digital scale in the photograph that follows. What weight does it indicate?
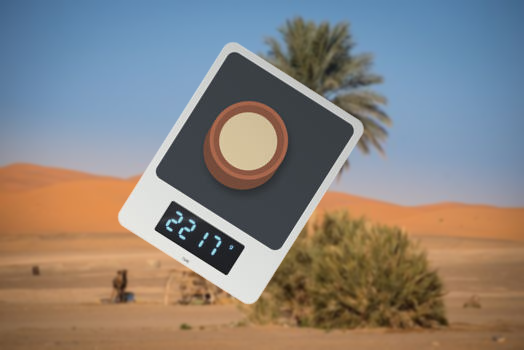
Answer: 2217 g
